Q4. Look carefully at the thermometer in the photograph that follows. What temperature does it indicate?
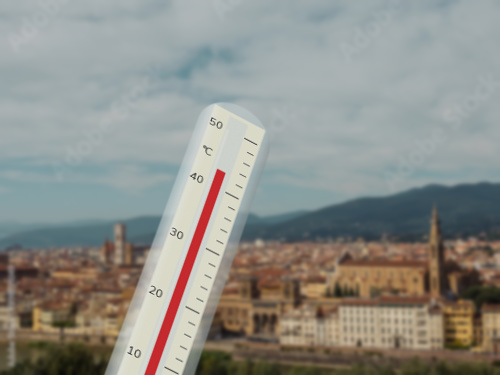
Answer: 43 °C
